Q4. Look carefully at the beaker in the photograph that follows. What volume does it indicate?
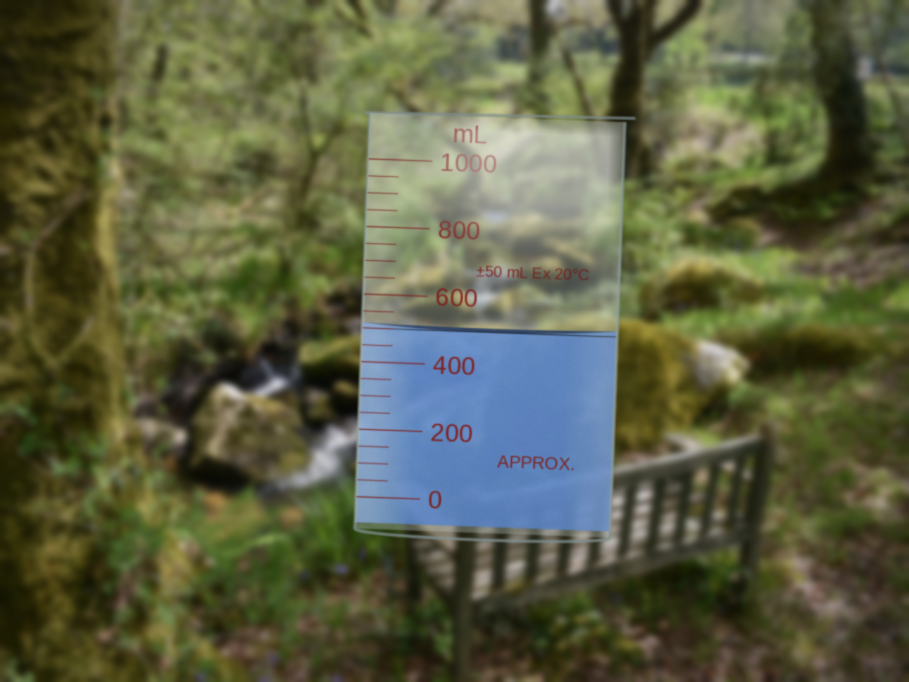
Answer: 500 mL
